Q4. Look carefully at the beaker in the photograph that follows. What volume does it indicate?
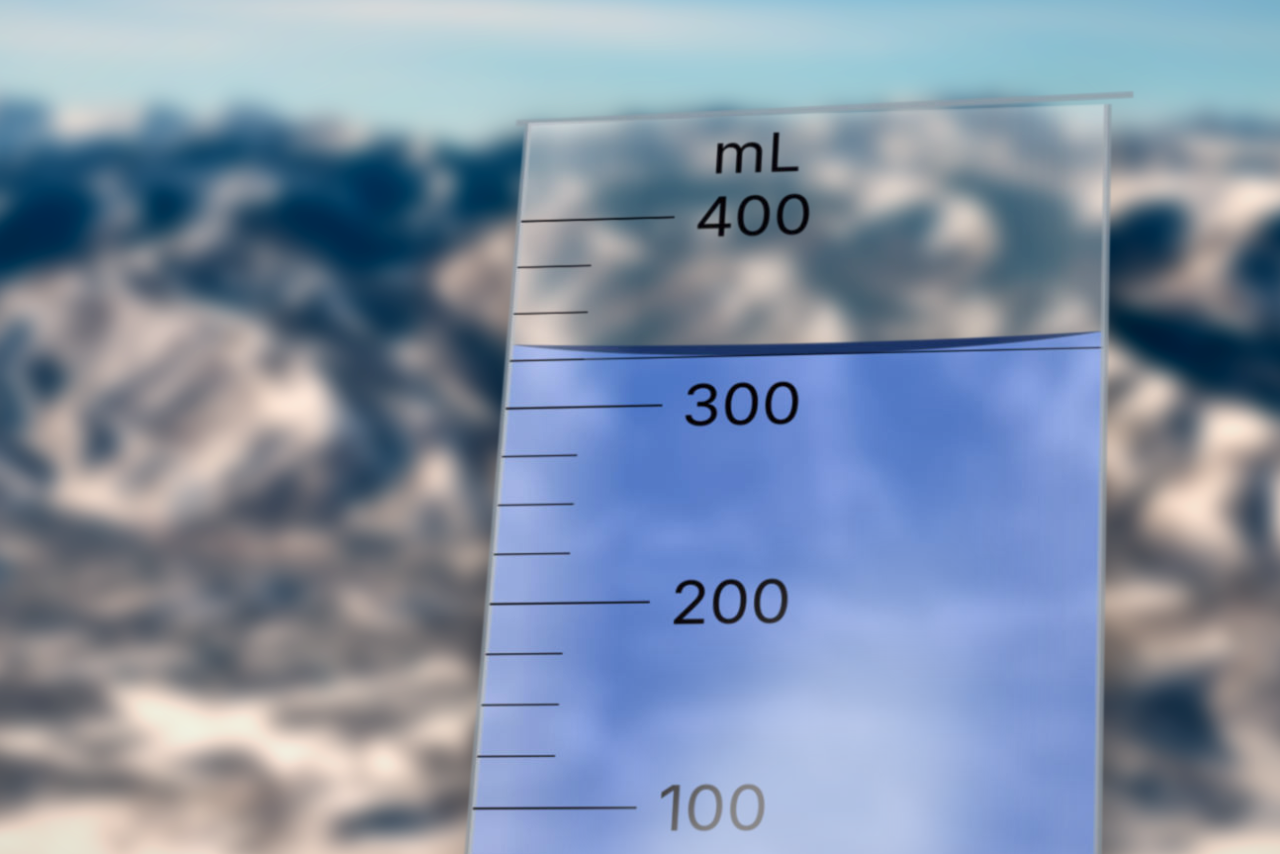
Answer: 325 mL
